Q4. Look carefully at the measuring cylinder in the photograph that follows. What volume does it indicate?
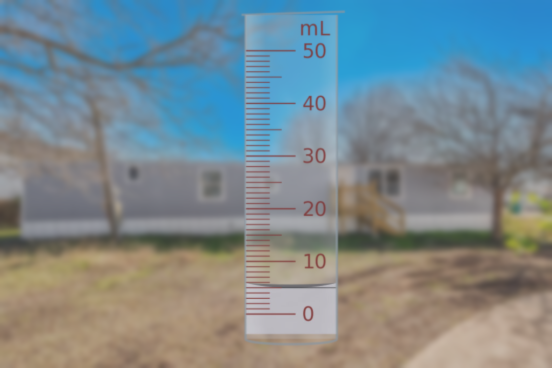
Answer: 5 mL
